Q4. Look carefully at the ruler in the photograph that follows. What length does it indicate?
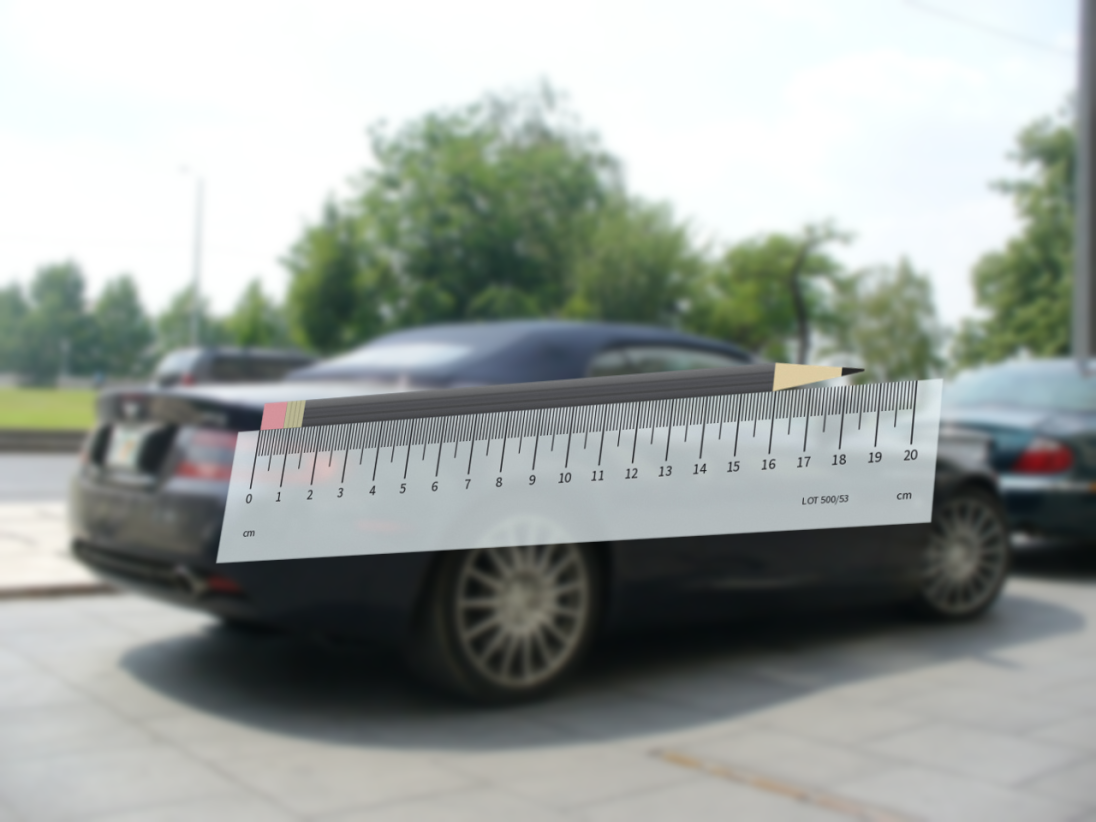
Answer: 18.5 cm
